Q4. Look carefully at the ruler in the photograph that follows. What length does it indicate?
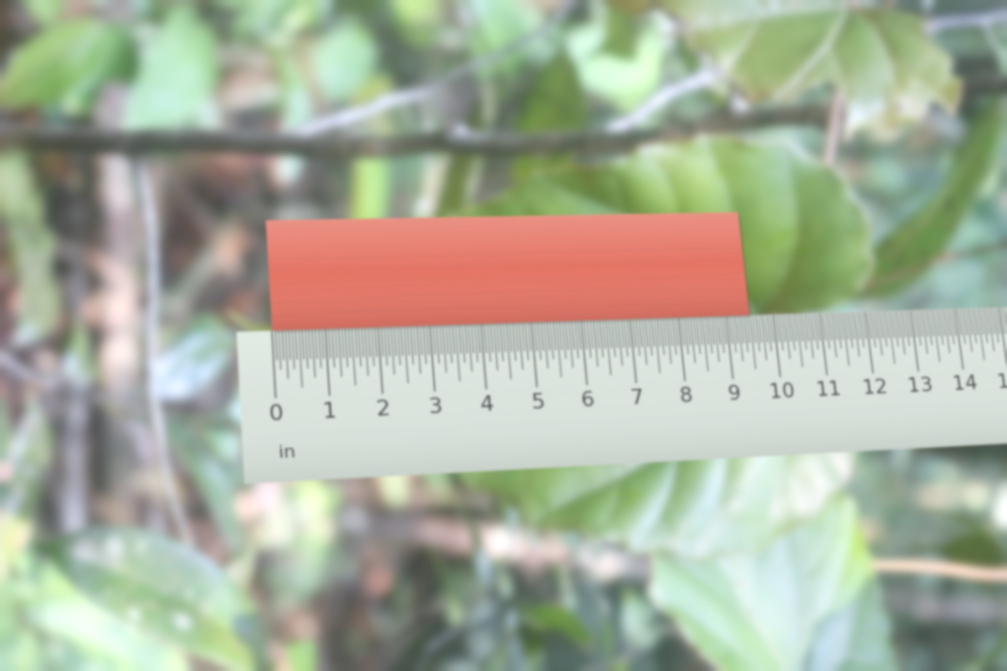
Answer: 9.5 in
